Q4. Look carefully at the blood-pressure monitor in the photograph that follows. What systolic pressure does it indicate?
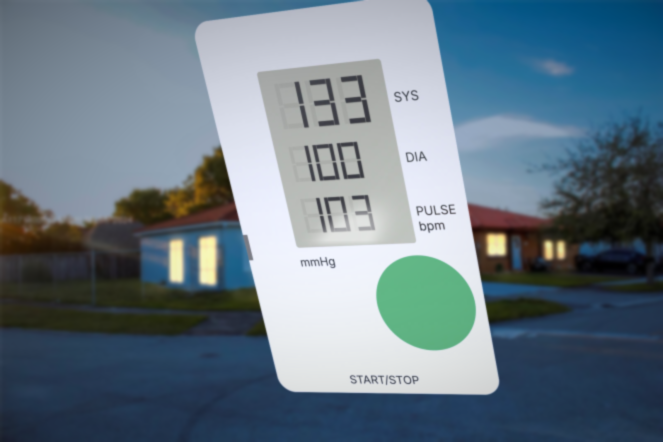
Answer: 133 mmHg
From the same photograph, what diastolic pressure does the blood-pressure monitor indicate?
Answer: 100 mmHg
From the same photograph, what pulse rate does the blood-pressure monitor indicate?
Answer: 103 bpm
